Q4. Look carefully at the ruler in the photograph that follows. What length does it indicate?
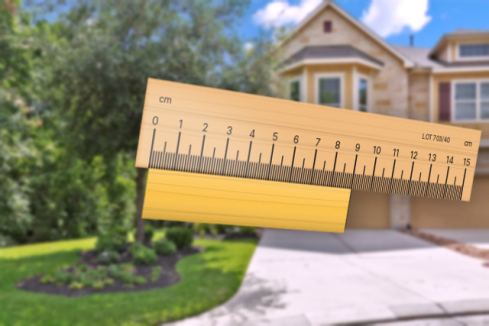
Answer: 9 cm
